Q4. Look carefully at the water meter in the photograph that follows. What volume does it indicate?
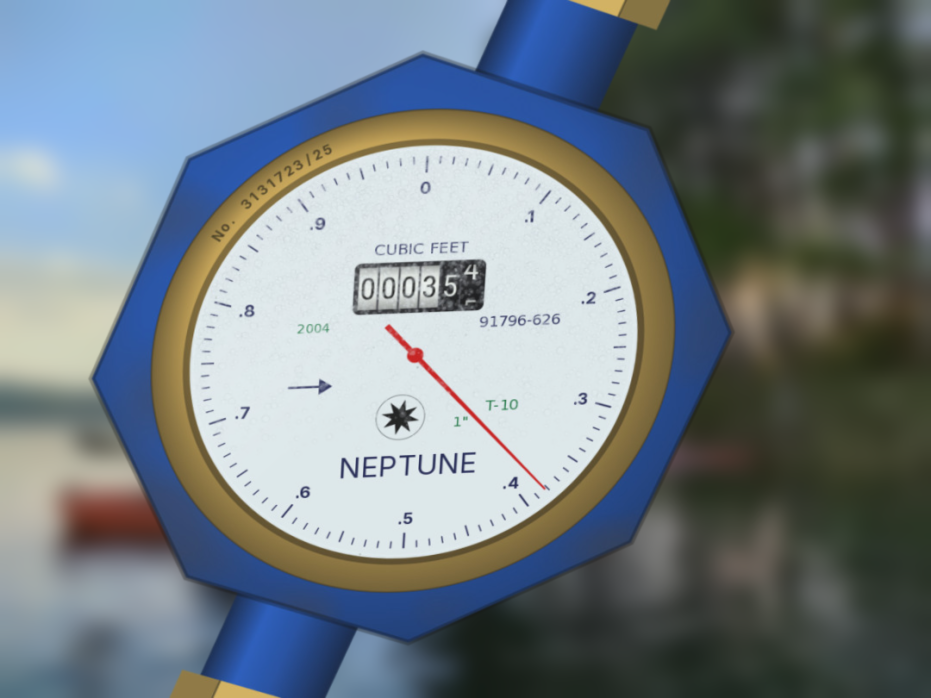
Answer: 354.38 ft³
